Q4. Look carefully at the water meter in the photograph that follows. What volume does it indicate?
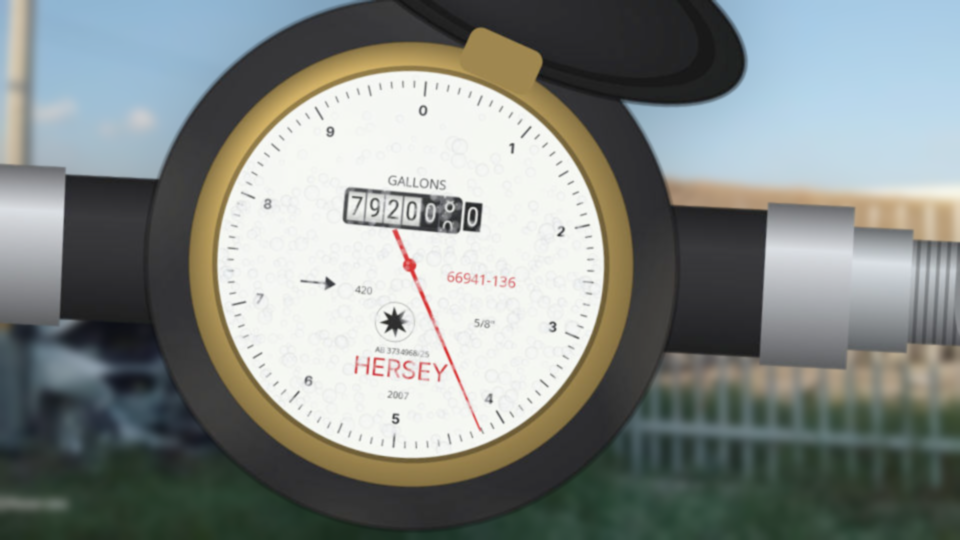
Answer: 7920084.2 gal
